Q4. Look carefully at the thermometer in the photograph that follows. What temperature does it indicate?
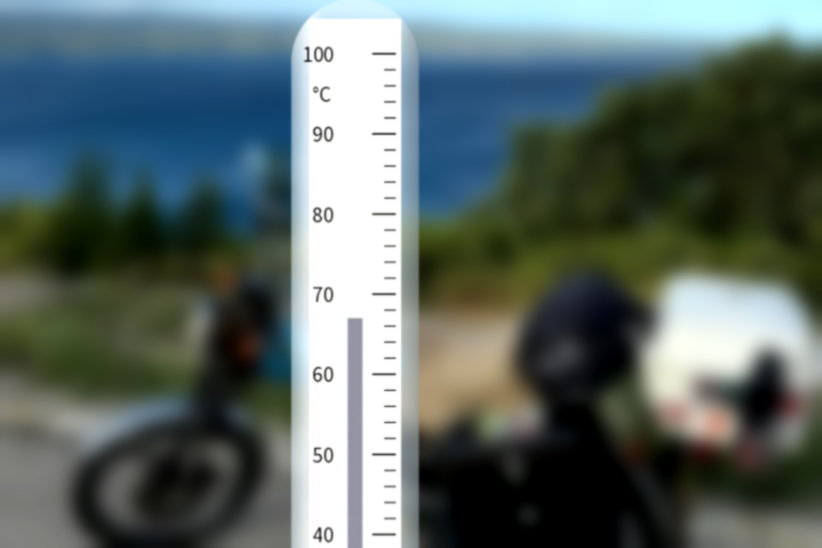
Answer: 67 °C
